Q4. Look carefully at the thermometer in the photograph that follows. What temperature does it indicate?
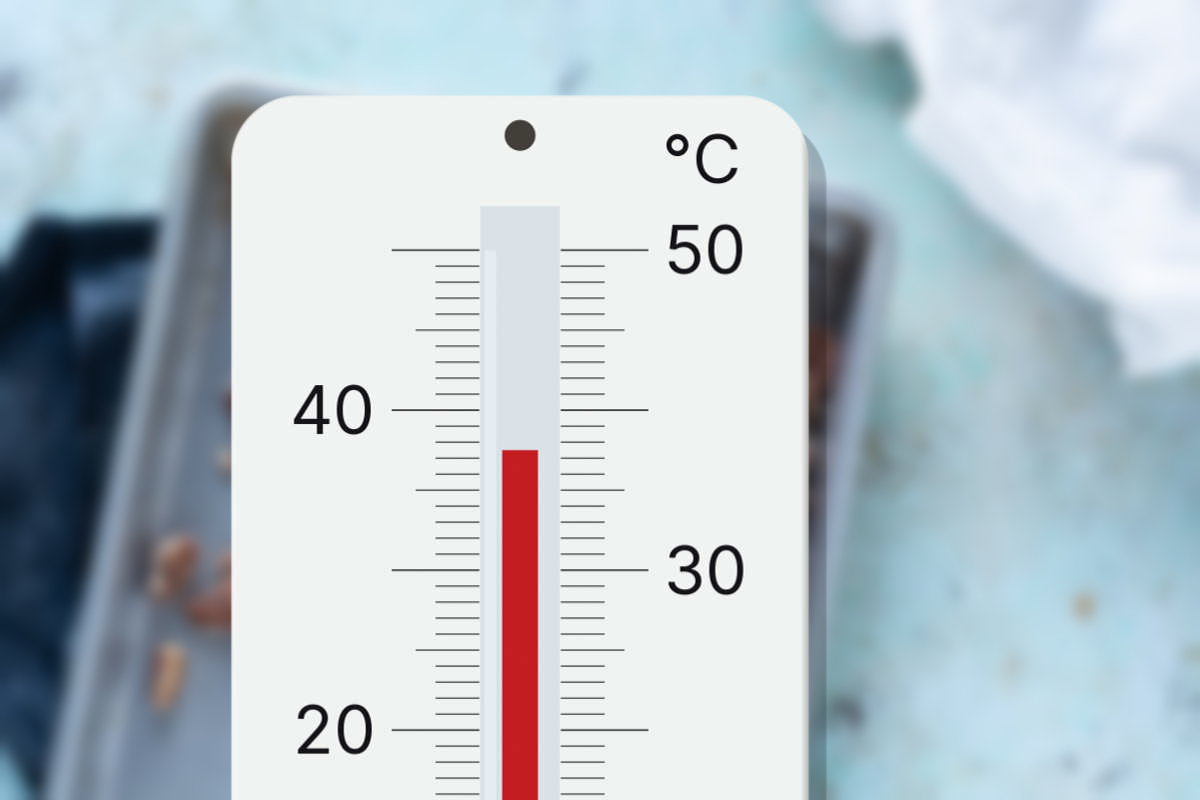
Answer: 37.5 °C
